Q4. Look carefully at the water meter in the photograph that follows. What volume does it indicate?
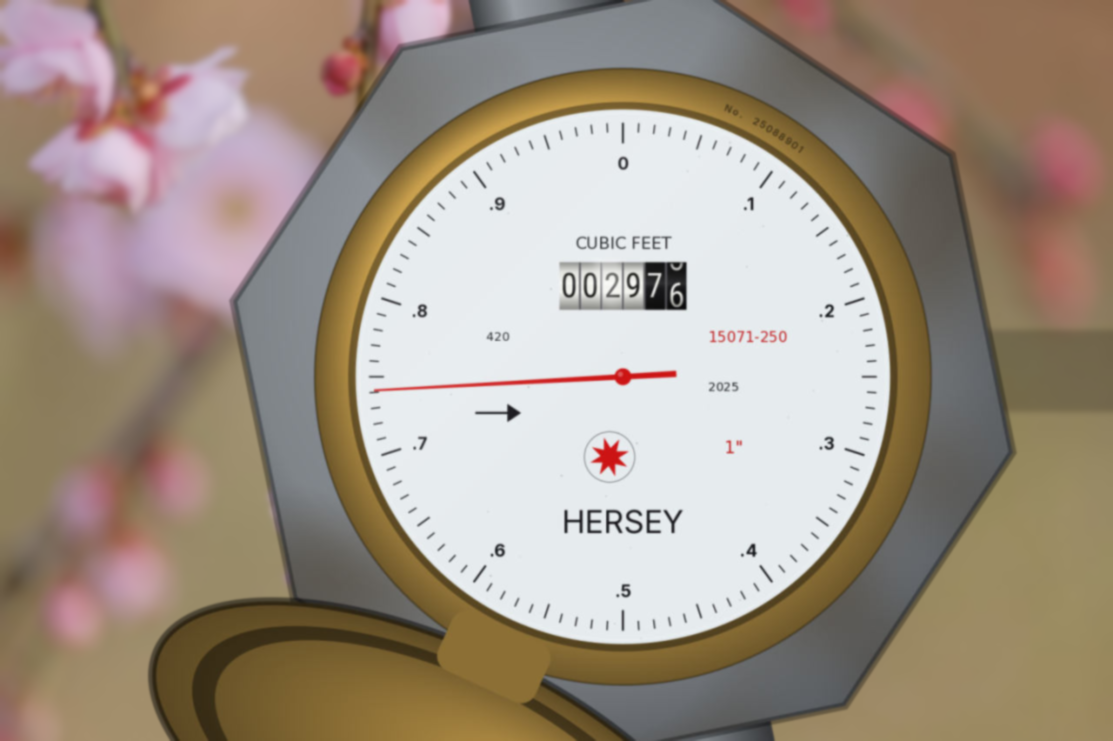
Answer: 2975.74 ft³
